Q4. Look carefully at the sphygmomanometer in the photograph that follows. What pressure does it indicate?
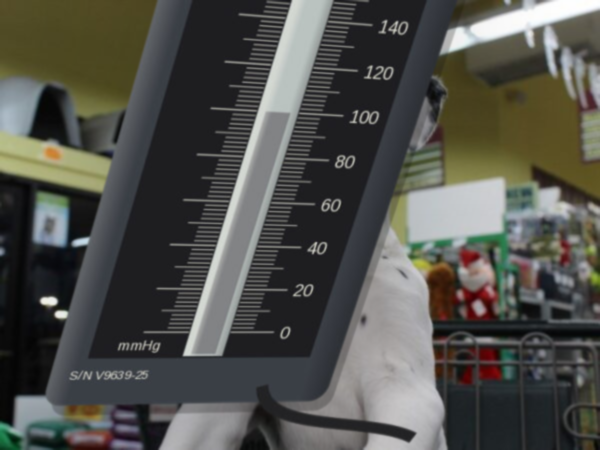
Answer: 100 mmHg
